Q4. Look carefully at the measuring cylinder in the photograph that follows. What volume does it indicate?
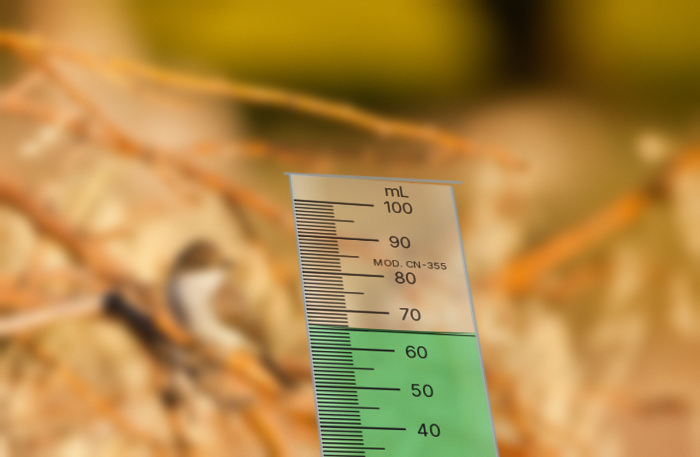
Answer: 65 mL
